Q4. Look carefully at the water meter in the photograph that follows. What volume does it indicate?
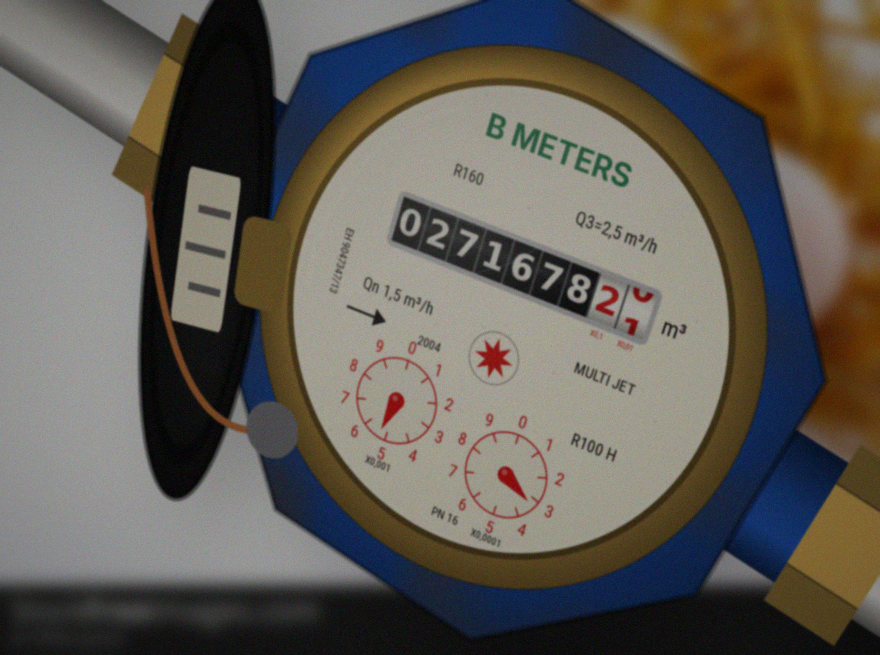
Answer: 271678.2053 m³
